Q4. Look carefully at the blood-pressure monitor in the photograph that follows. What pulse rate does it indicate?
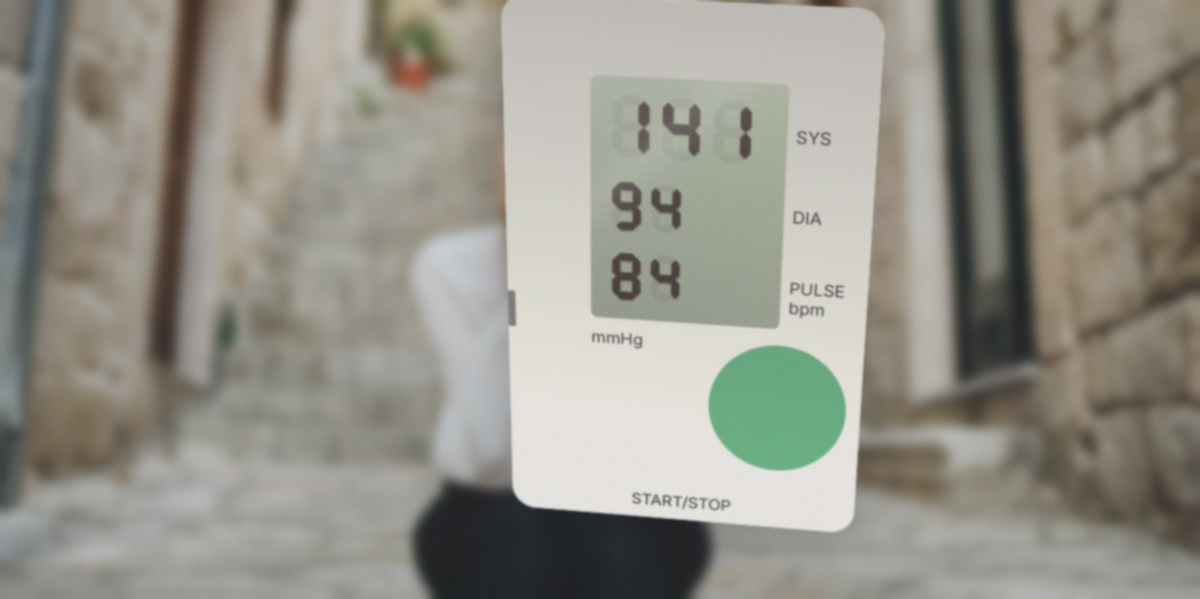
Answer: 84 bpm
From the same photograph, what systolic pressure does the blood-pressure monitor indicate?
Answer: 141 mmHg
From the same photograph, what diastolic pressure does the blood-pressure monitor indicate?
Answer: 94 mmHg
